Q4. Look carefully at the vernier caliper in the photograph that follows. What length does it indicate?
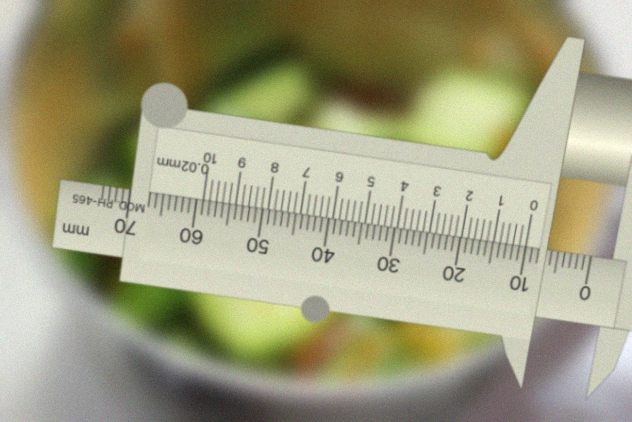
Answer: 10.0 mm
